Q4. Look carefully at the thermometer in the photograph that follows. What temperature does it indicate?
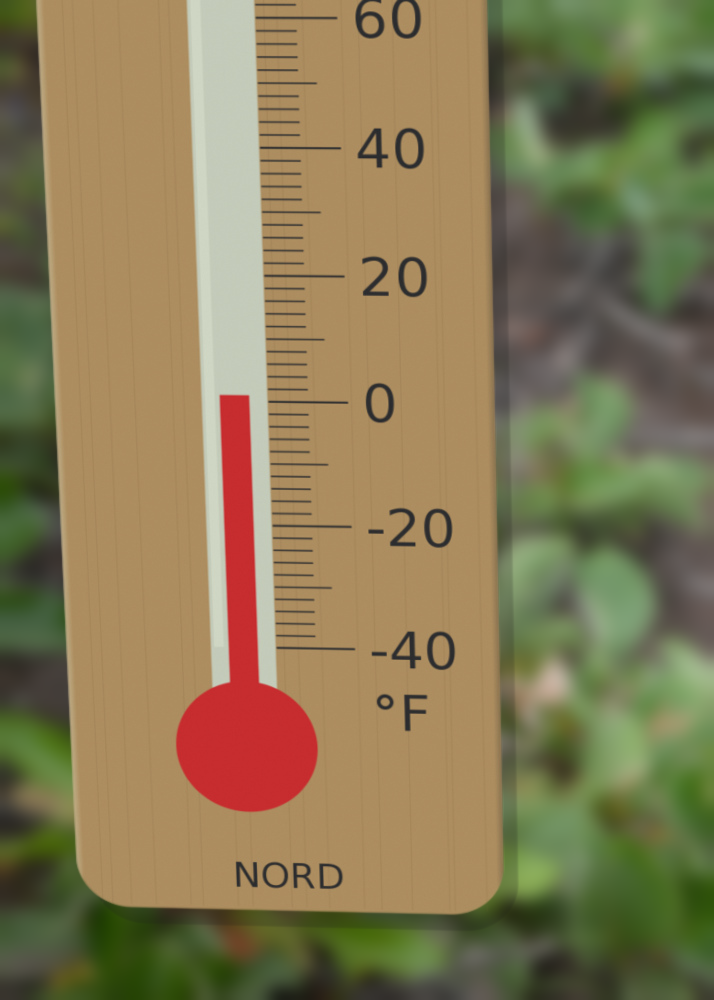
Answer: 1 °F
